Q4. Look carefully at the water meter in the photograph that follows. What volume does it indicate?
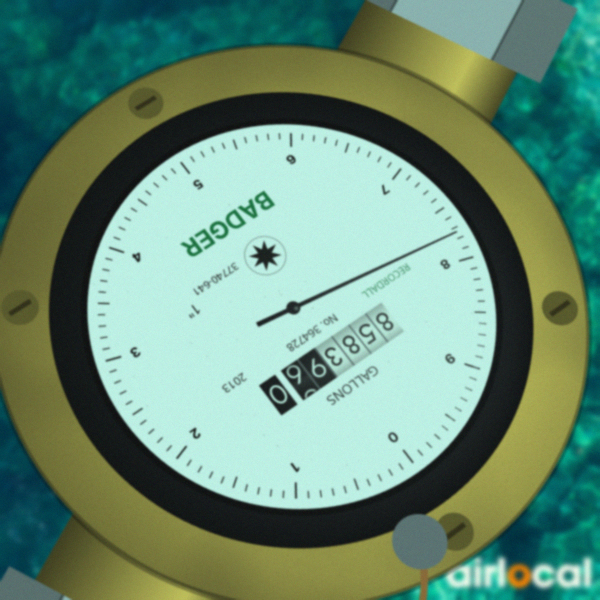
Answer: 8583957.7 gal
